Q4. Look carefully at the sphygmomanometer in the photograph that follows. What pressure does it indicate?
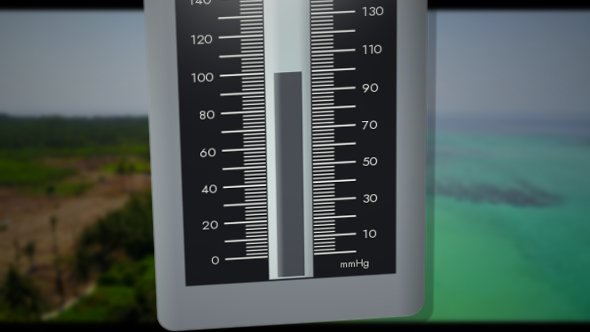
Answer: 100 mmHg
